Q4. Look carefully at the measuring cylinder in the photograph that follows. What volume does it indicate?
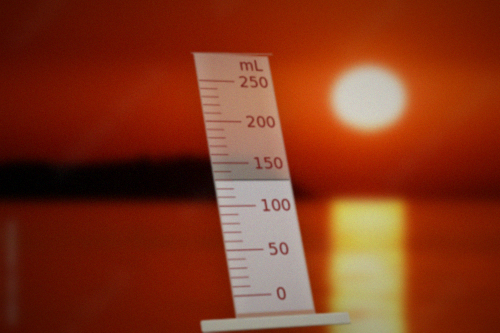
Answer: 130 mL
